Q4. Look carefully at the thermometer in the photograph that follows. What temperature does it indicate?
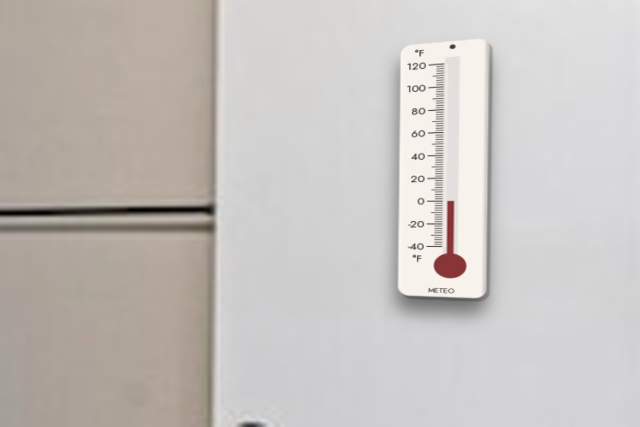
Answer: 0 °F
